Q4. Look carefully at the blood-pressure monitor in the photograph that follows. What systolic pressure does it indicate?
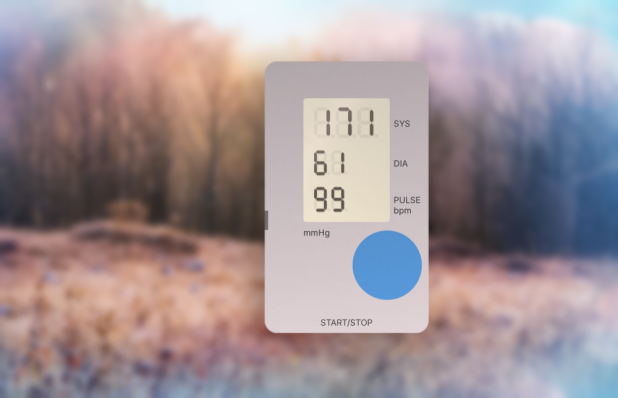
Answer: 171 mmHg
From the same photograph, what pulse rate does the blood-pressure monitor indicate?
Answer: 99 bpm
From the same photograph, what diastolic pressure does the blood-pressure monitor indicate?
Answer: 61 mmHg
